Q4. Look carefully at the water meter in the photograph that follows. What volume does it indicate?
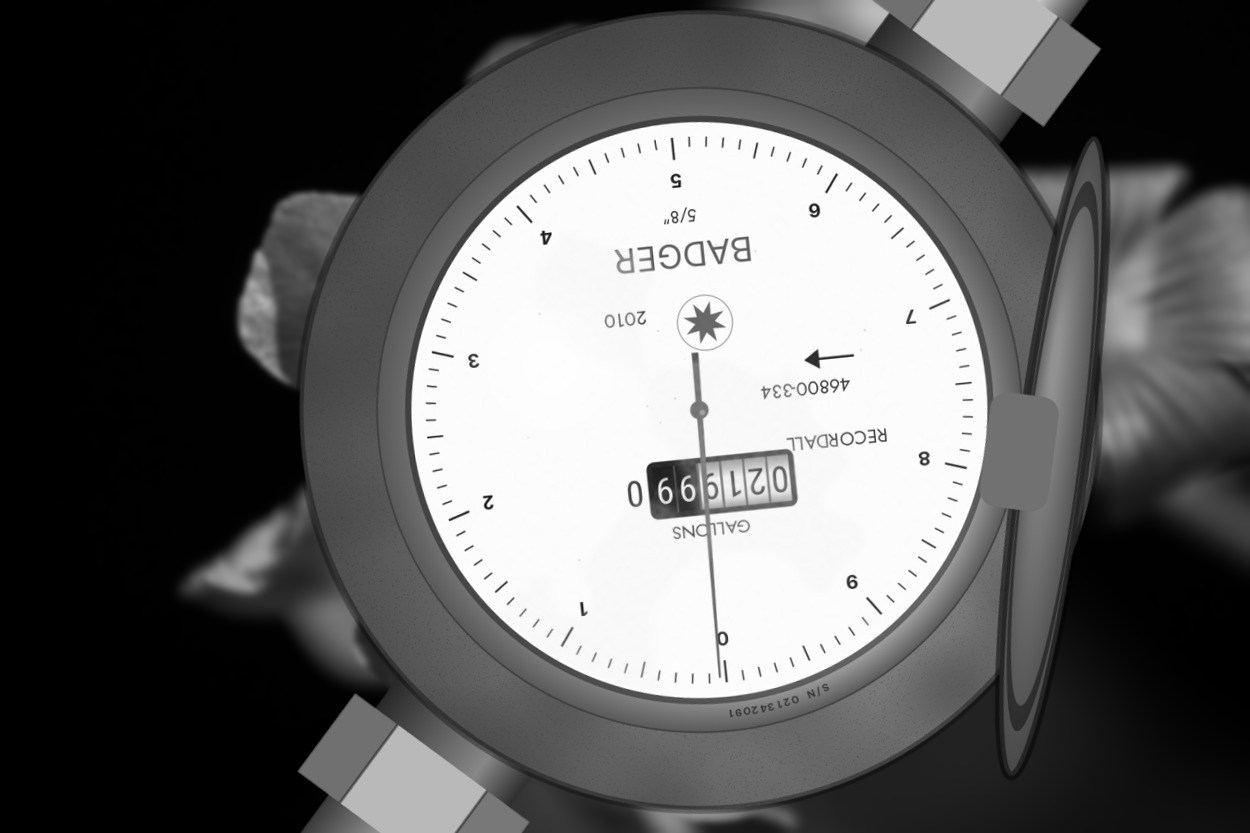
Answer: 219990.0 gal
